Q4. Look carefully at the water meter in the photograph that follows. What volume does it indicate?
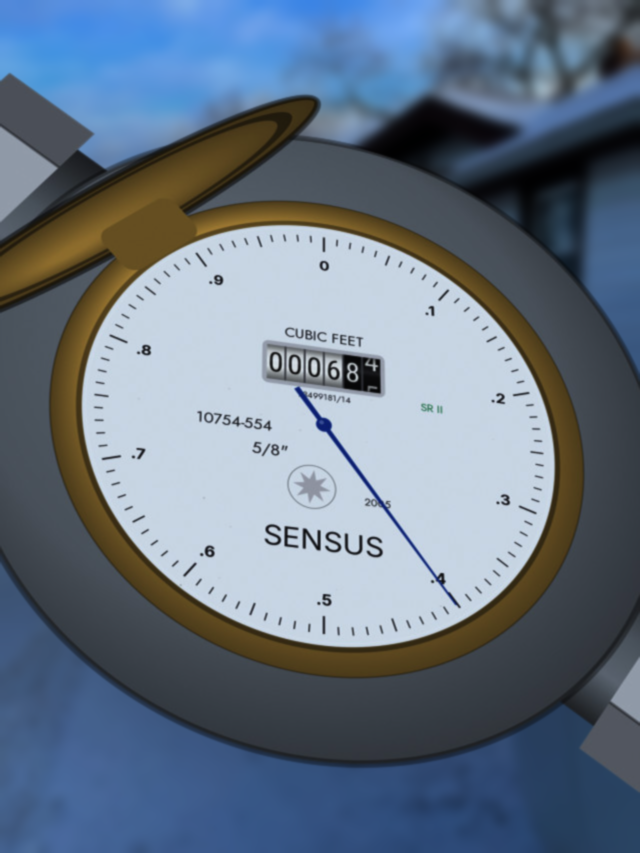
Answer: 684.40 ft³
